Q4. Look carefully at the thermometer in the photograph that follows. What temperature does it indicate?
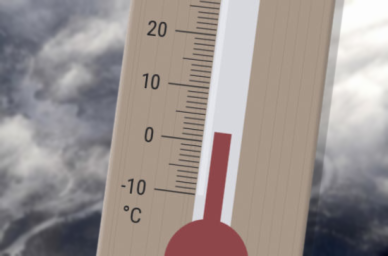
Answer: 2 °C
